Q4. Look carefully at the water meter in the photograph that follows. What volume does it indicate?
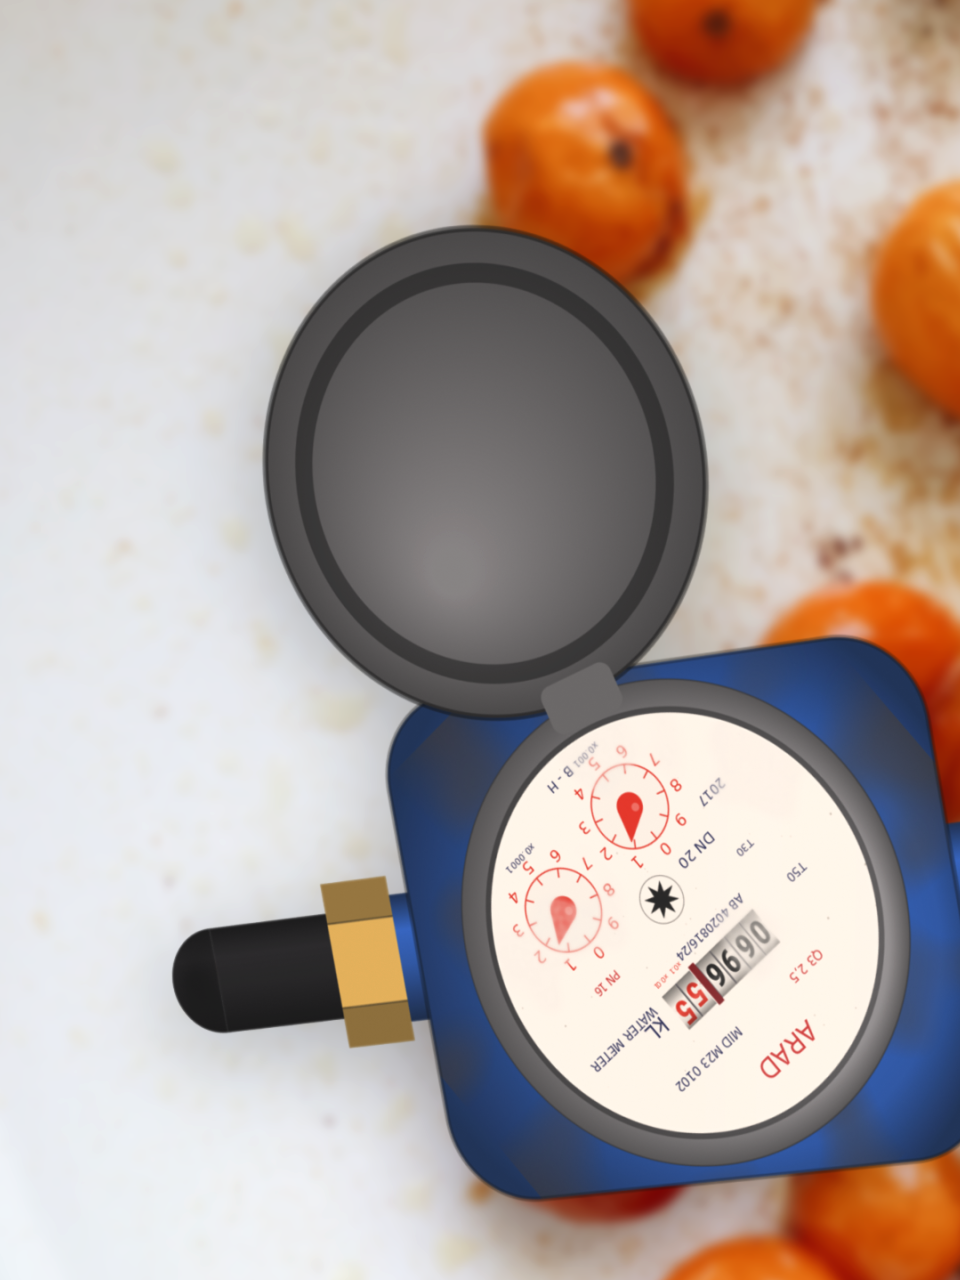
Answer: 696.5511 kL
